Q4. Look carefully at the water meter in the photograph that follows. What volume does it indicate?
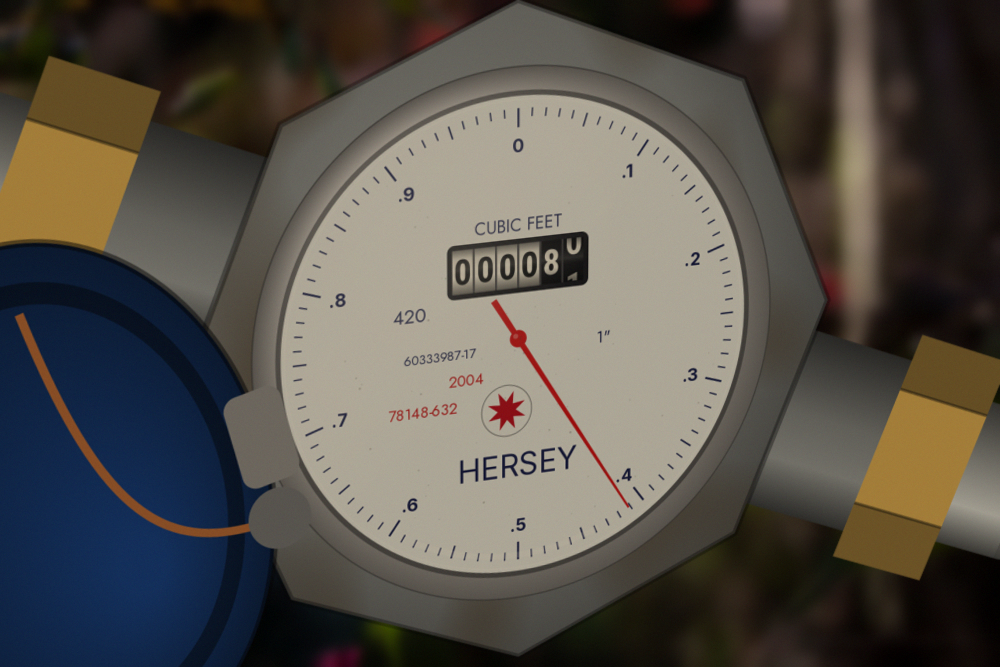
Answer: 80.41 ft³
